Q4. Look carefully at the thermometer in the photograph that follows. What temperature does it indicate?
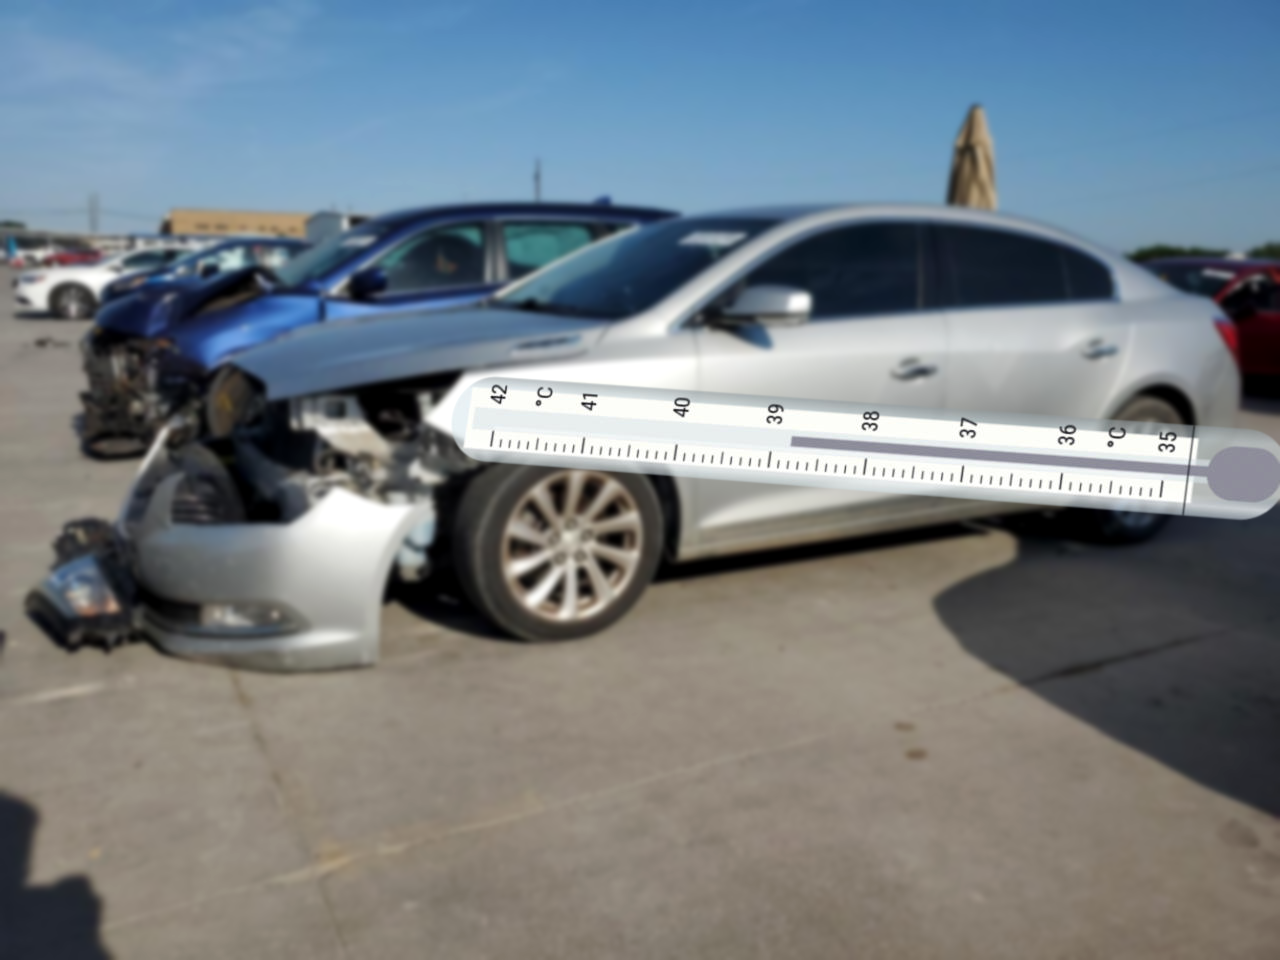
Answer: 38.8 °C
